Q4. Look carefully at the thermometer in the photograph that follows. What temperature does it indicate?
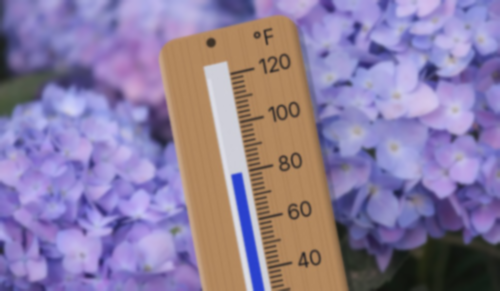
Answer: 80 °F
